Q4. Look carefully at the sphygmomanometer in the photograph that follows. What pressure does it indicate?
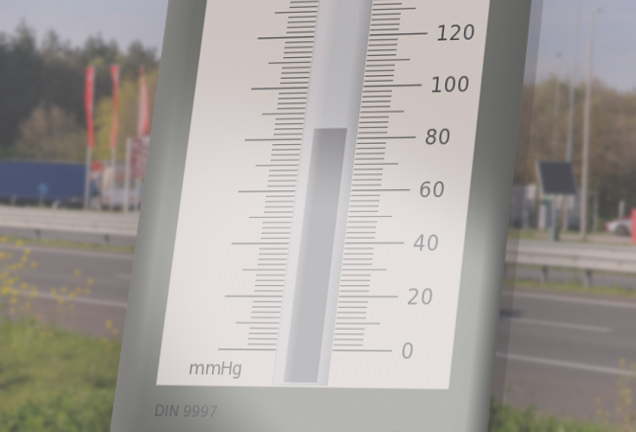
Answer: 84 mmHg
